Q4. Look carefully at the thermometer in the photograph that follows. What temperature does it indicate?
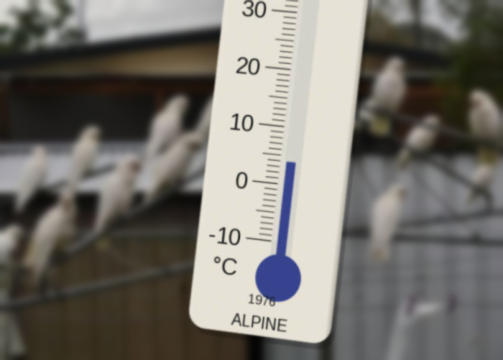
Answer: 4 °C
